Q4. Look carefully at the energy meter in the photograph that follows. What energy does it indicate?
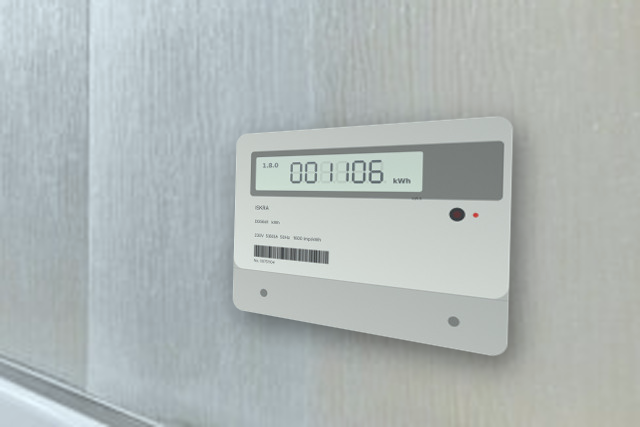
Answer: 1106 kWh
